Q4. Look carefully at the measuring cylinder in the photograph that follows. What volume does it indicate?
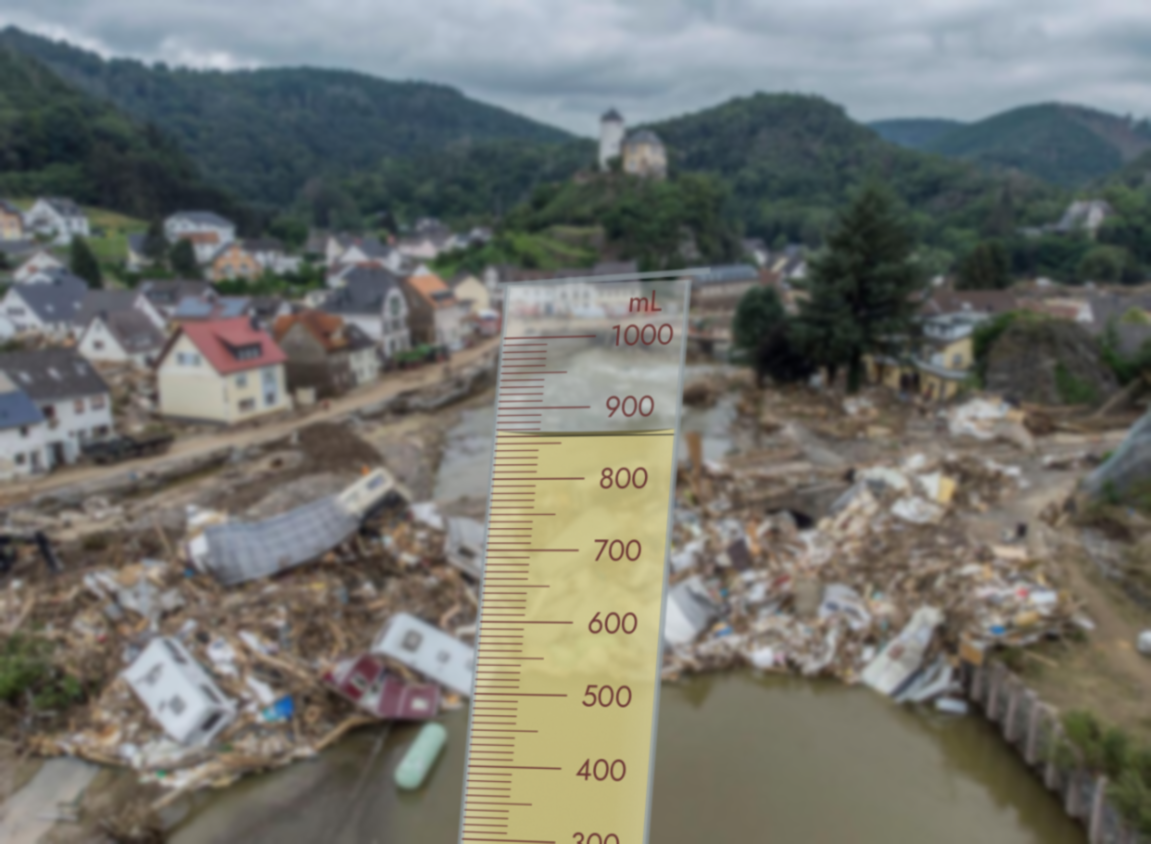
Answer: 860 mL
